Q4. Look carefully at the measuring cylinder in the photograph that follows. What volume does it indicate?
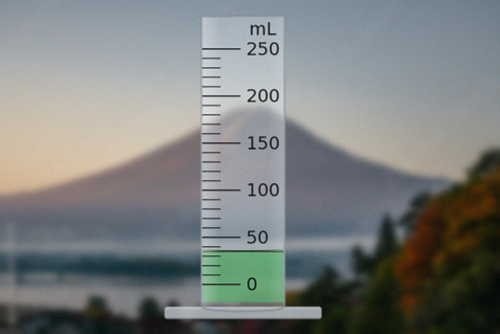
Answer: 35 mL
